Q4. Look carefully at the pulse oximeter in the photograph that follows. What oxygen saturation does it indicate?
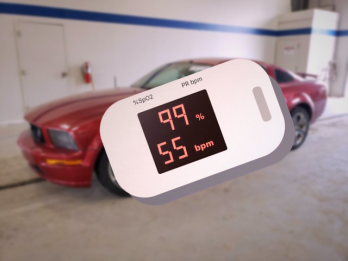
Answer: 99 %
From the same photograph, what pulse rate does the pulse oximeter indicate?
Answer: 55 bpm
